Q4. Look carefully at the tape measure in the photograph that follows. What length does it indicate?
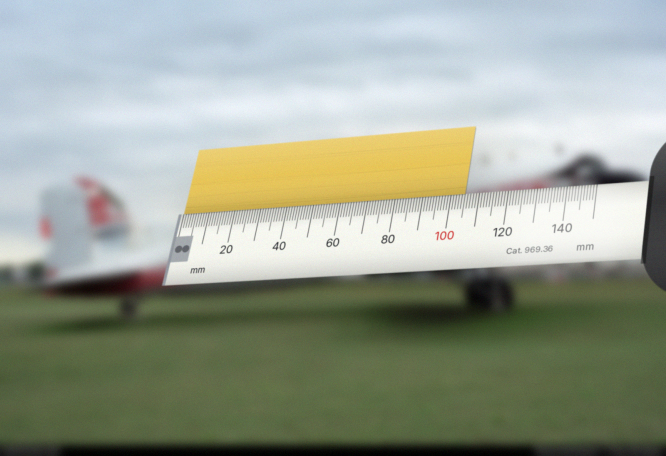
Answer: 105 mm
